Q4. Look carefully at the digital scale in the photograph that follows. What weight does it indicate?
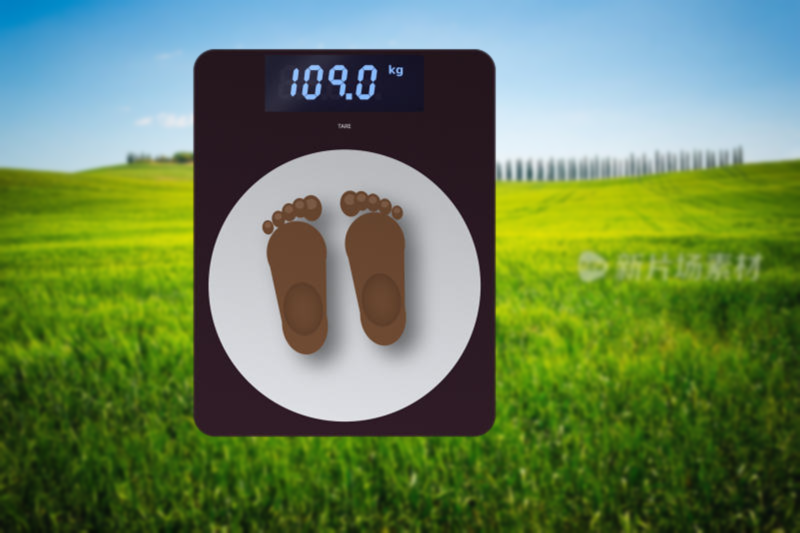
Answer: 109.0 kg
